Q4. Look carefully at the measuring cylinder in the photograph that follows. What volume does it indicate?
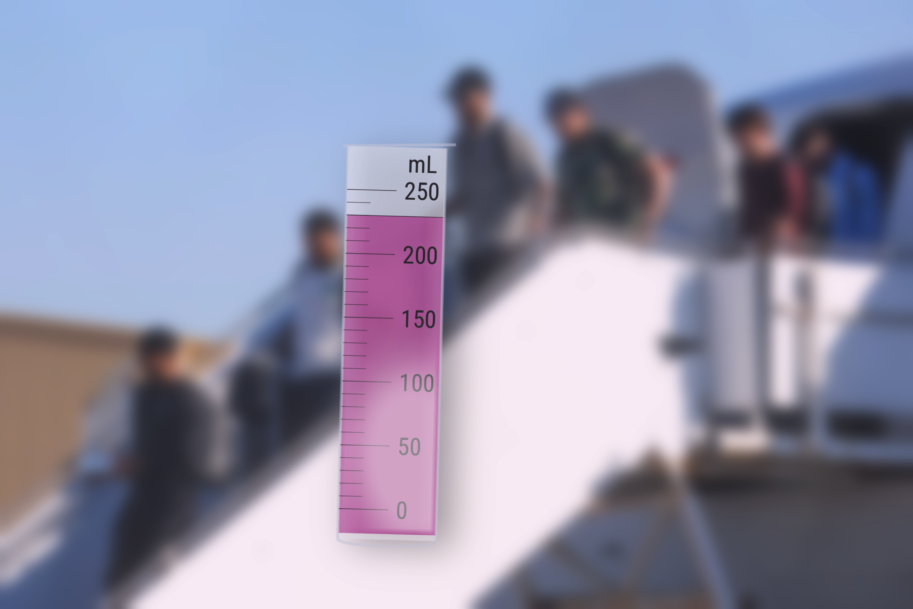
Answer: 230 mL
